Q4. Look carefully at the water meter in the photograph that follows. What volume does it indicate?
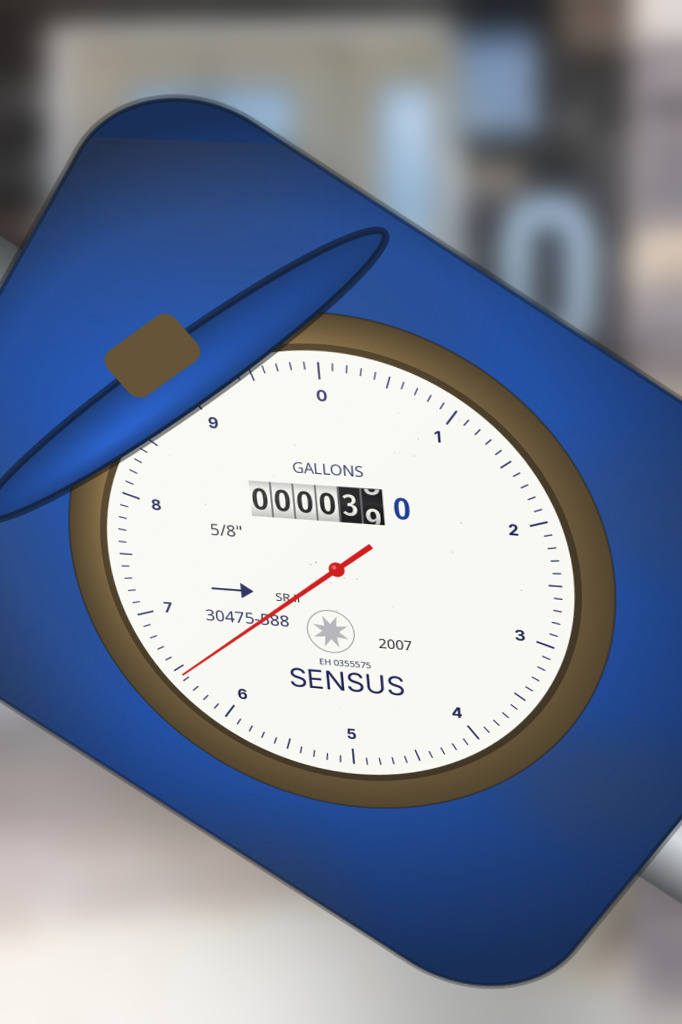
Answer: 386.4 gal
